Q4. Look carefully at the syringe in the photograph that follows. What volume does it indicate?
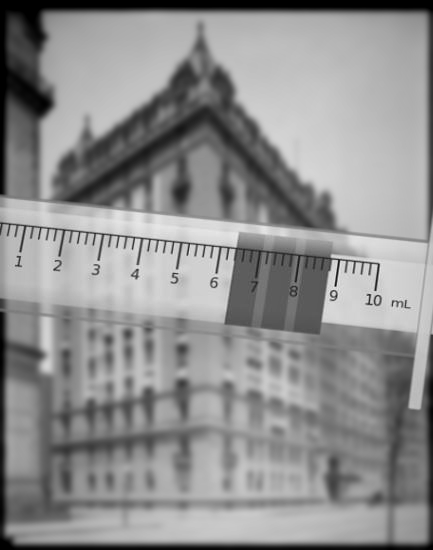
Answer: 6.4 mL
